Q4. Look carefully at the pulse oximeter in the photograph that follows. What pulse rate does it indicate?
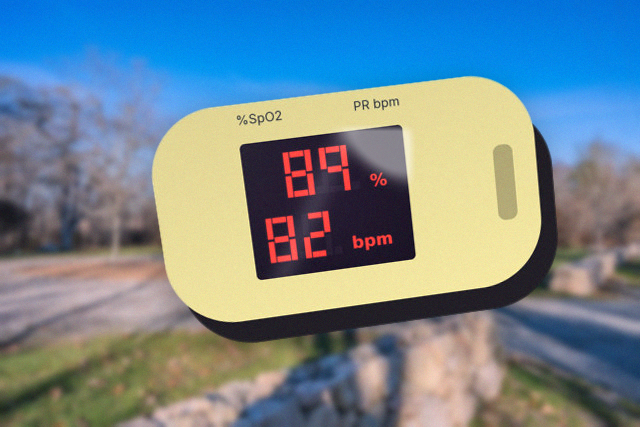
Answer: 82 bpm
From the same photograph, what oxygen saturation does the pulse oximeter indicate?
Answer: 89 %
